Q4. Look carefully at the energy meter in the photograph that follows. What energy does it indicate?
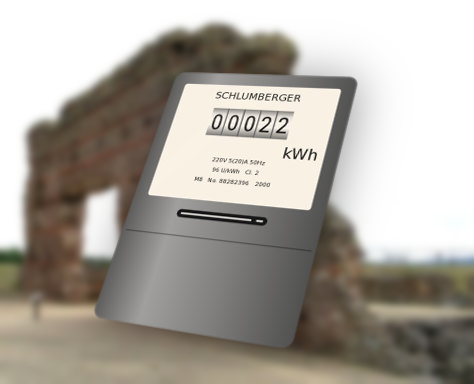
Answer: 22 kWh
